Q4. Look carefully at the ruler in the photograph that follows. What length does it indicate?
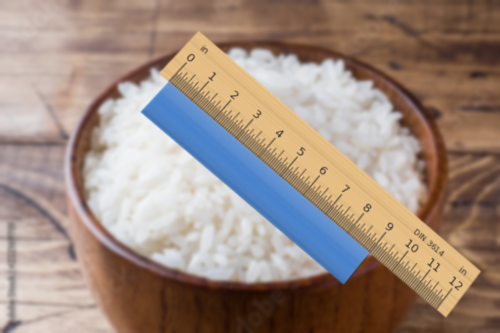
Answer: 9 in
